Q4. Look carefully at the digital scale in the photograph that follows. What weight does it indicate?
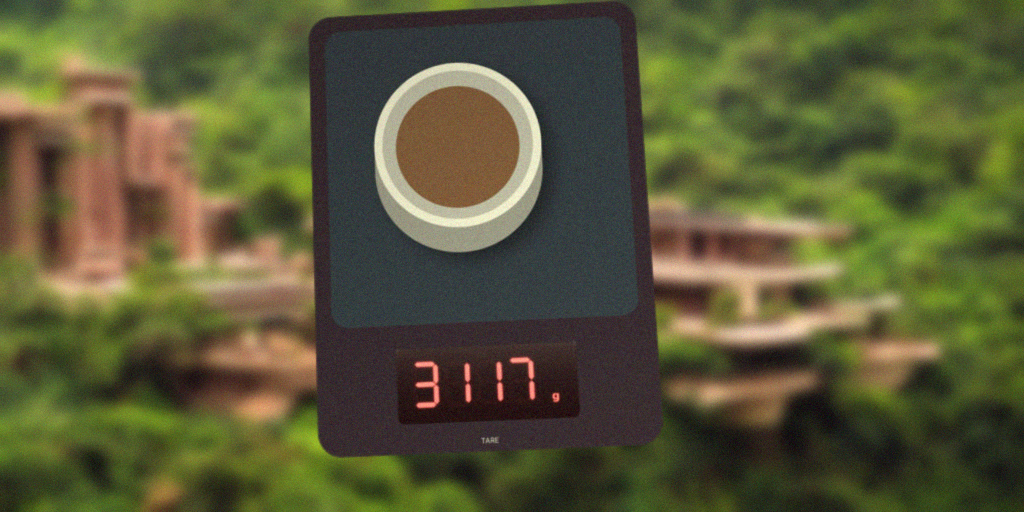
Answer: 3117 g
